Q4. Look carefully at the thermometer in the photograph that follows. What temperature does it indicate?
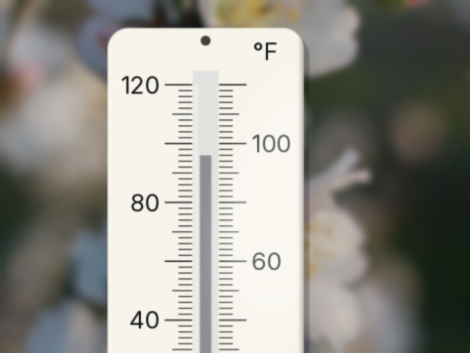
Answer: 96 °F
